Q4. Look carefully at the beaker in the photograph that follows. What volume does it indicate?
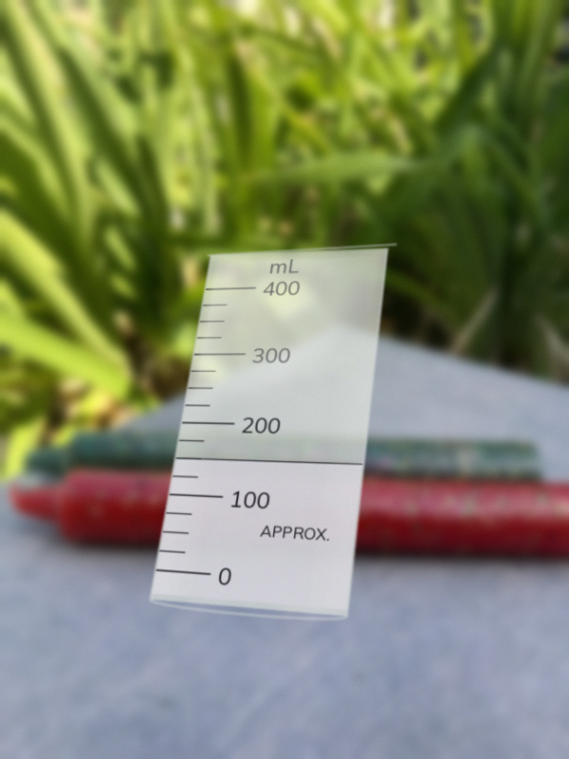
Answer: 150 mL
